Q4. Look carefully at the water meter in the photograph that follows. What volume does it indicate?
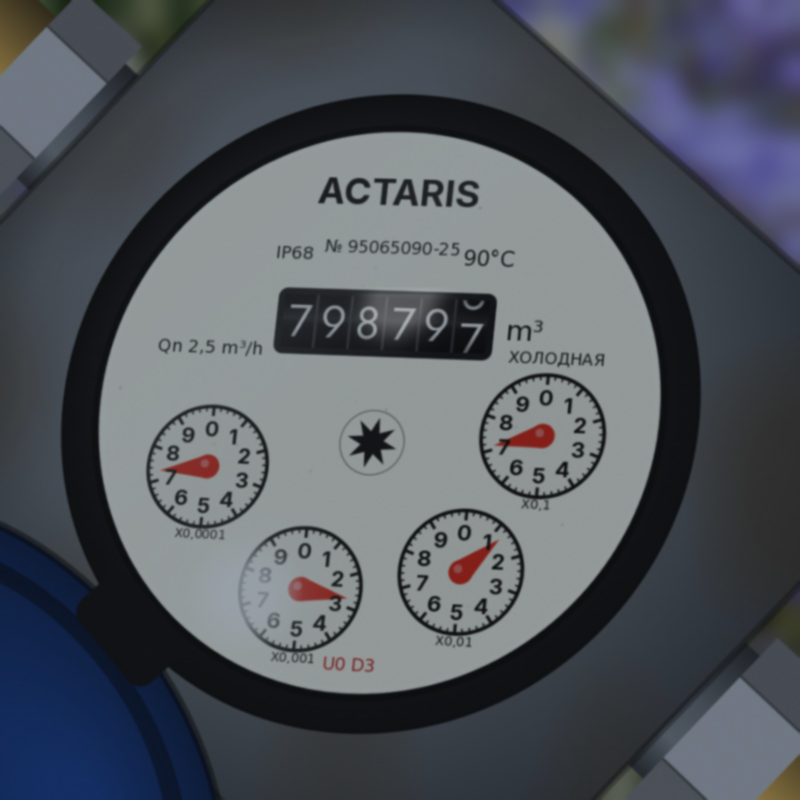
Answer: 798796.7127 m³
